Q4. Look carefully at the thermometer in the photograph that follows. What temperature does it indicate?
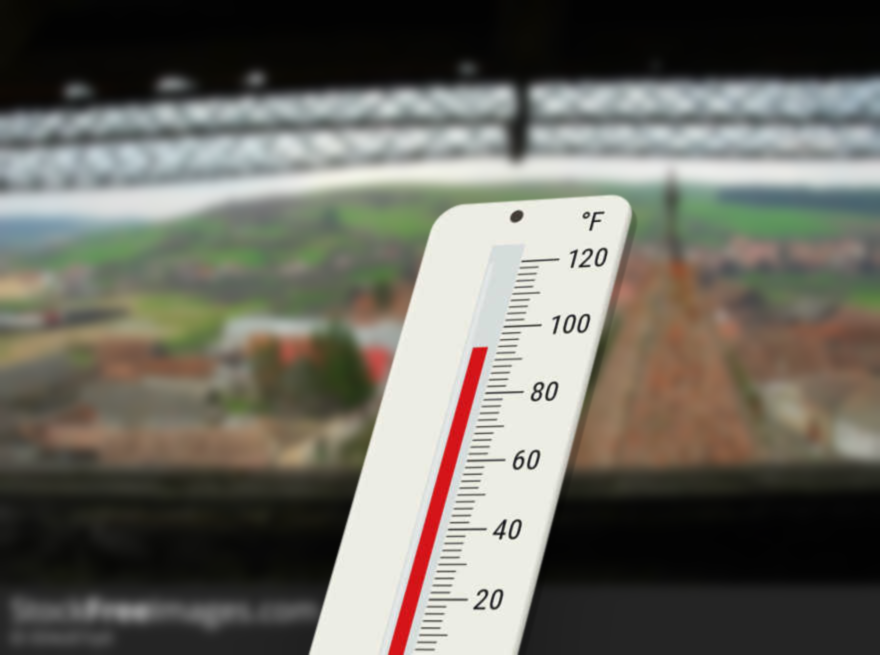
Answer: 94 °F
